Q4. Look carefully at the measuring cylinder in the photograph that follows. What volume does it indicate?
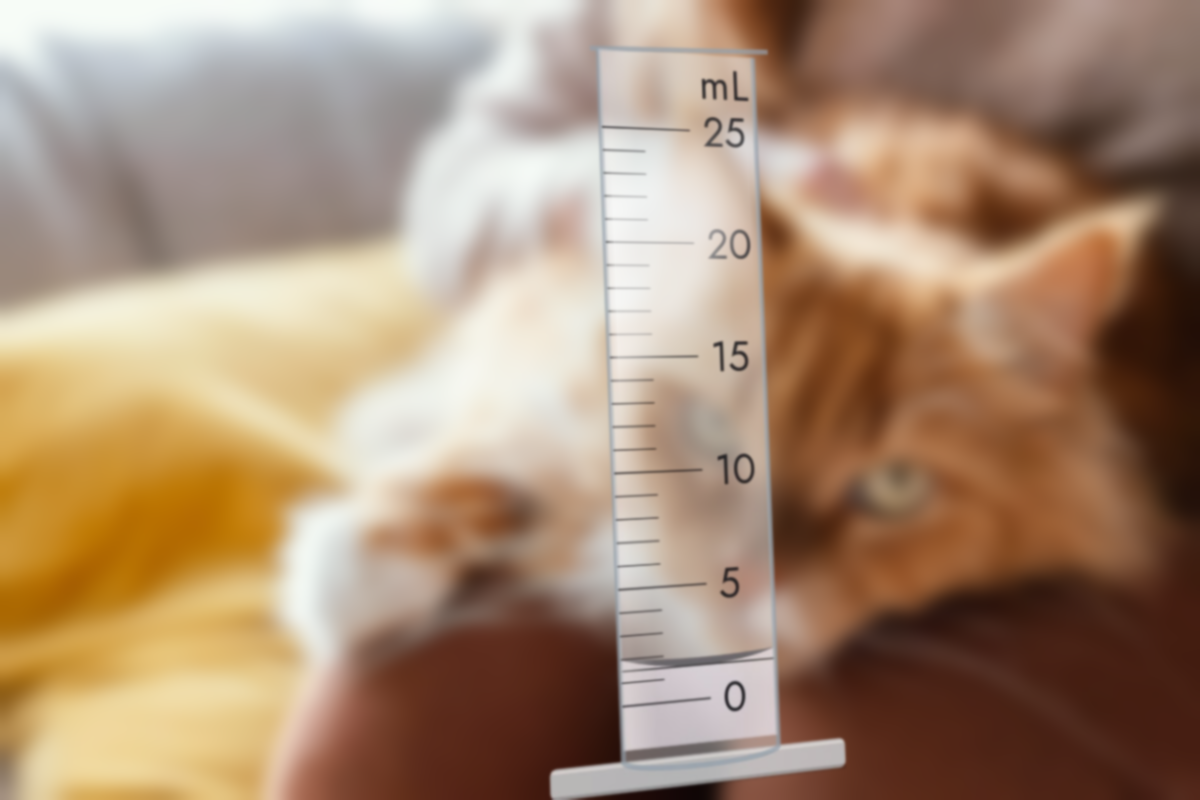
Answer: 1.5 mL
